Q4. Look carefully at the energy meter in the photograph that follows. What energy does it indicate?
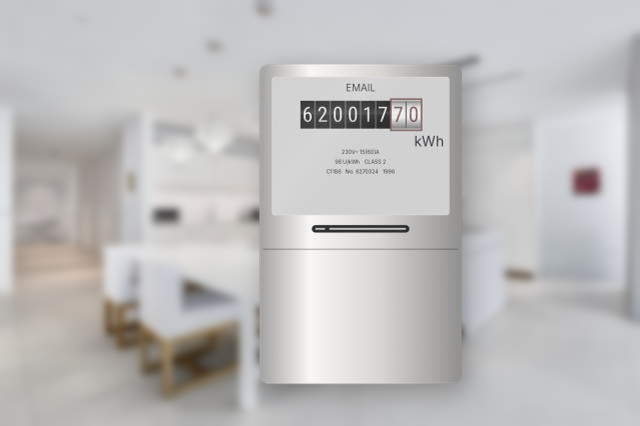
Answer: 620017.70 kWh
